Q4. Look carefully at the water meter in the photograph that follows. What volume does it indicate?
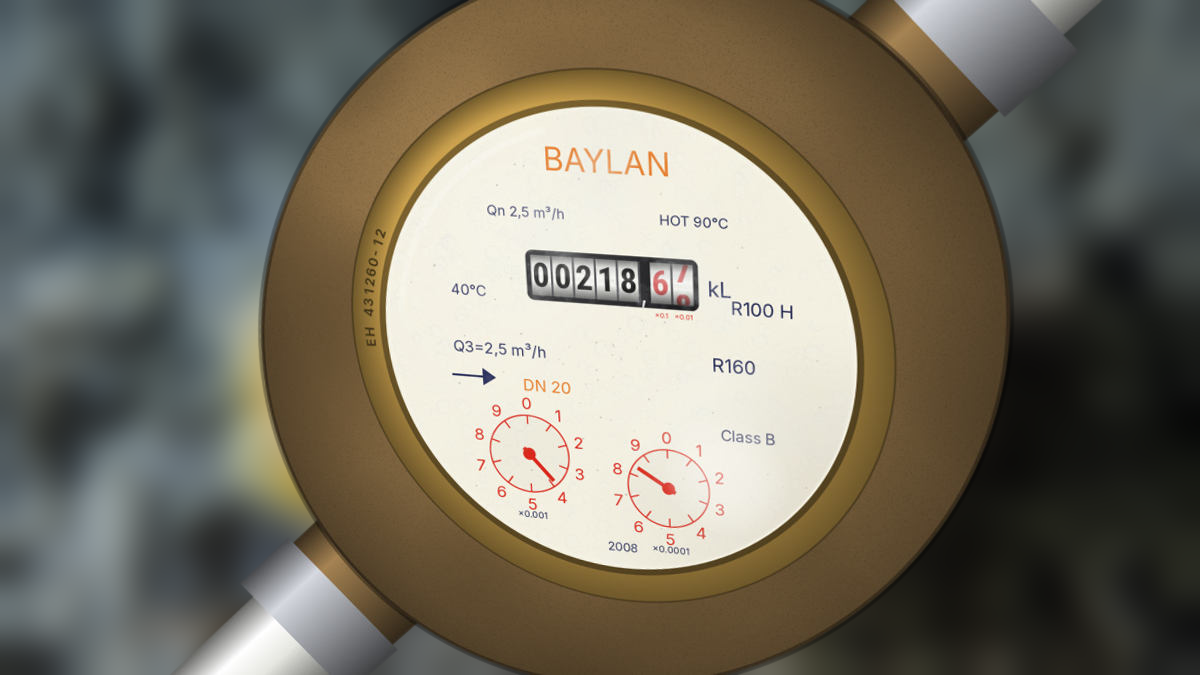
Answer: 218.6738 kL
